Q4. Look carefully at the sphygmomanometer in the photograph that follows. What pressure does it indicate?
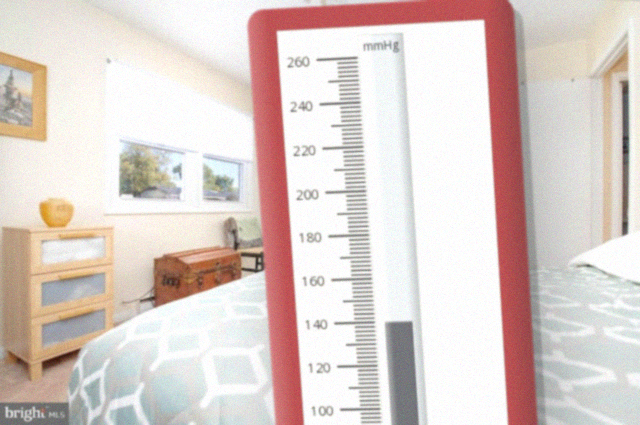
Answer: 140 mmHg
